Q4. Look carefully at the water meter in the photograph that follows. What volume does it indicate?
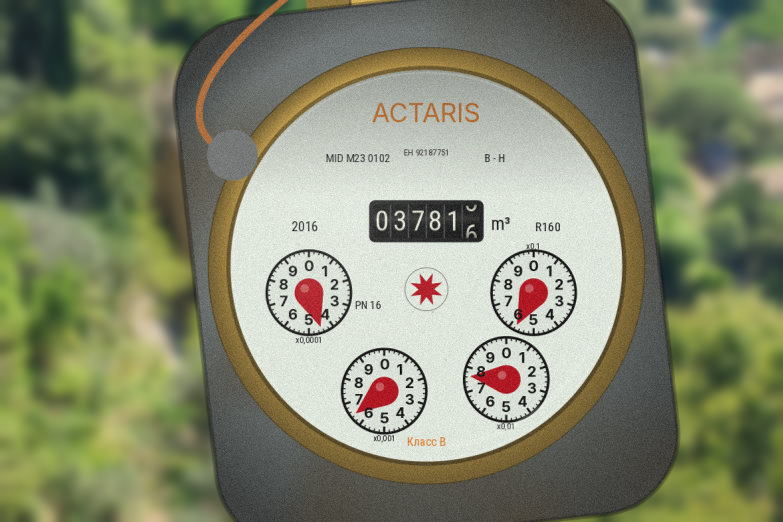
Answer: 37815.5764 m³
